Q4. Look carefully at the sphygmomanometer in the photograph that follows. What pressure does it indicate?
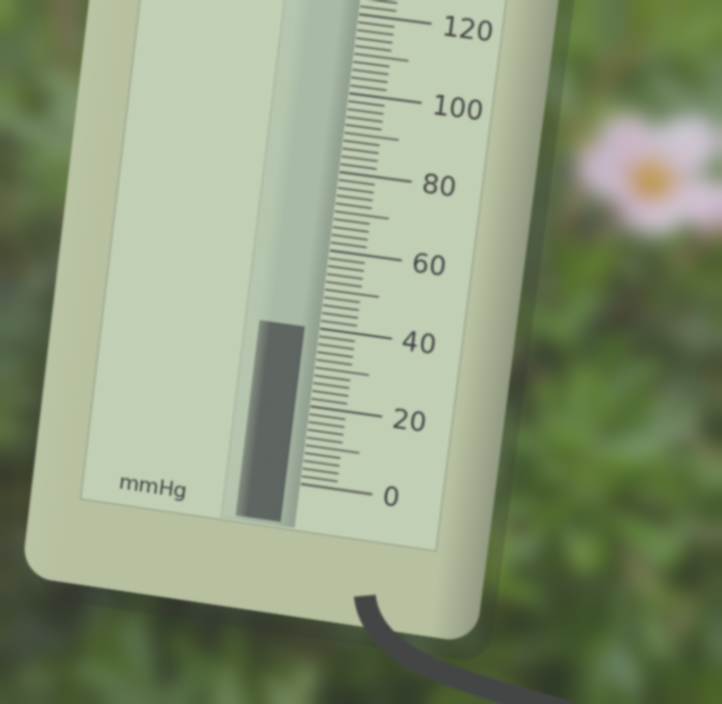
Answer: 40 mmHg
